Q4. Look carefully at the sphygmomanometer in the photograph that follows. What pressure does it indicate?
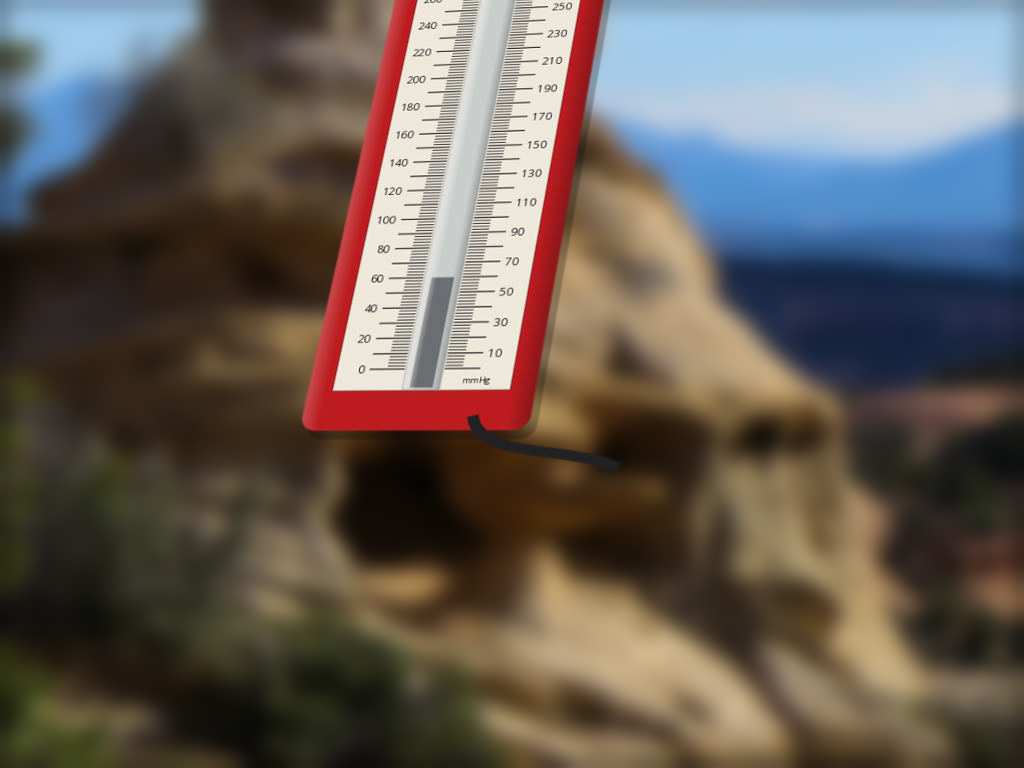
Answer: 60 mmHg
